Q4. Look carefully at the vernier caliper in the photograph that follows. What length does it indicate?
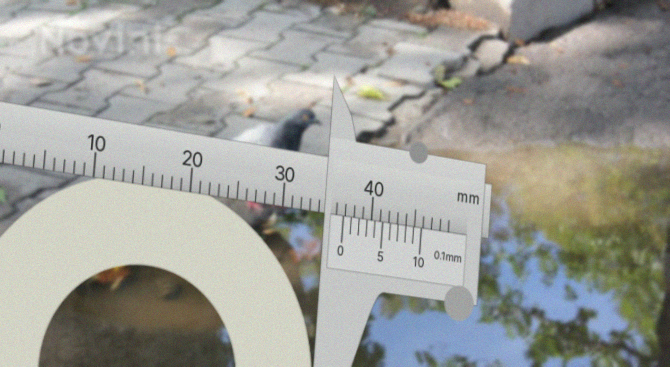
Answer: 36.8 mm
